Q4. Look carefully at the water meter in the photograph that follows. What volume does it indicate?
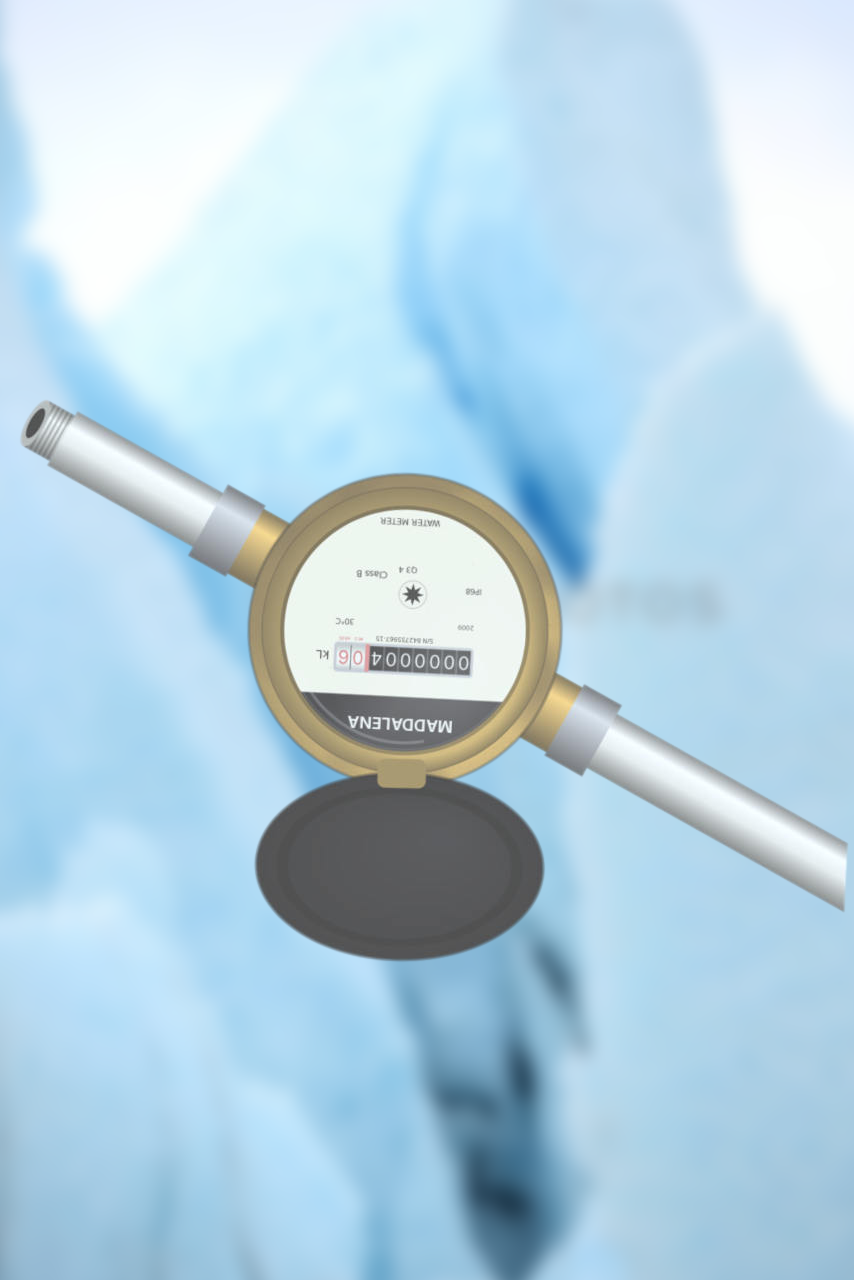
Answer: 4.06 kL
